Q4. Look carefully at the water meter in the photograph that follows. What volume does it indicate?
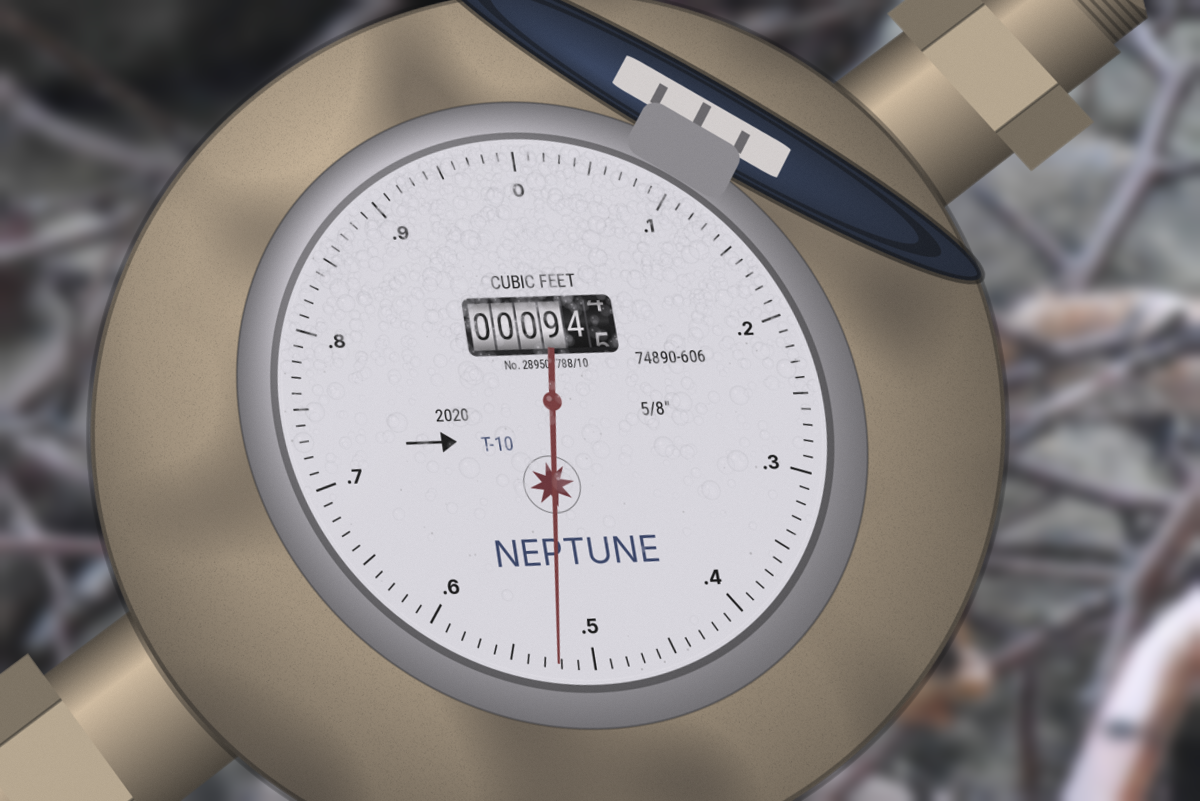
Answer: 944.52 ft³
